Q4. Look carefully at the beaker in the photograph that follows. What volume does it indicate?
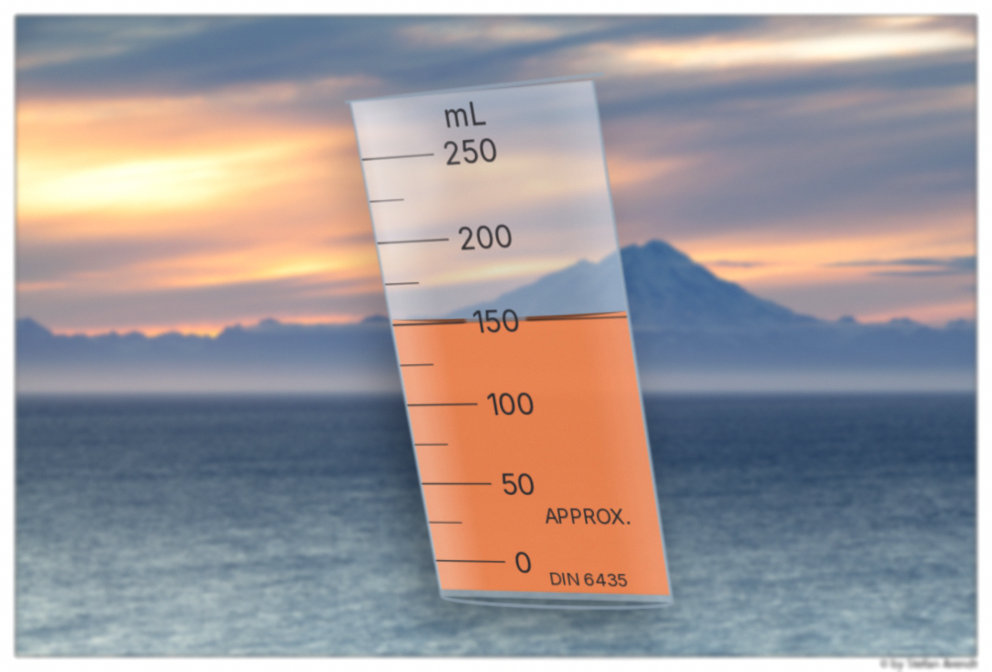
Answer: 150 mL
